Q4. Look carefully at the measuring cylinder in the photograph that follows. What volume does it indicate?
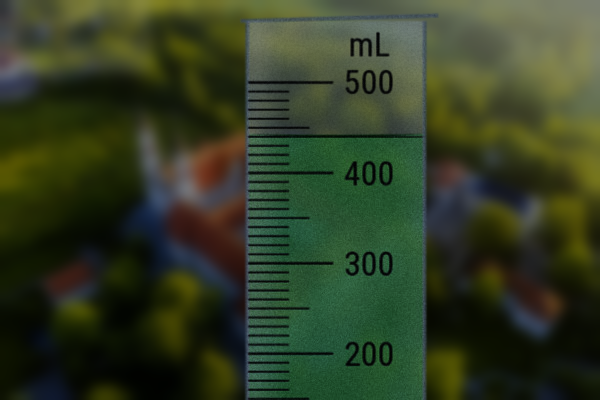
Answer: 440 mL
